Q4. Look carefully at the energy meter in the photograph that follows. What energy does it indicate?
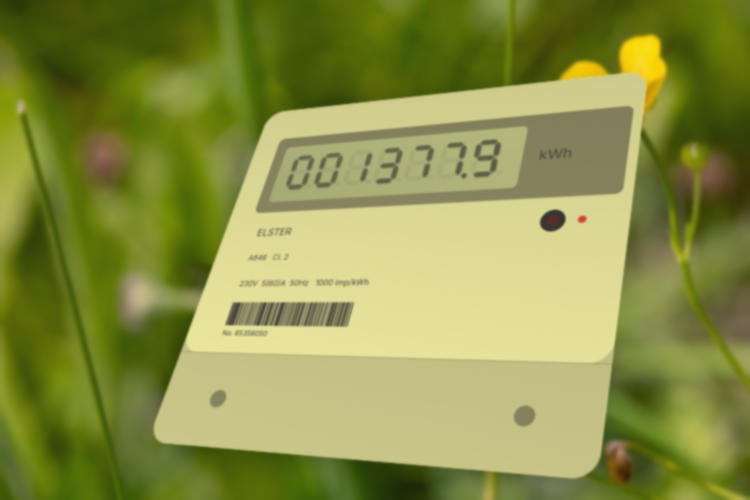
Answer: 1377.9 kWh
